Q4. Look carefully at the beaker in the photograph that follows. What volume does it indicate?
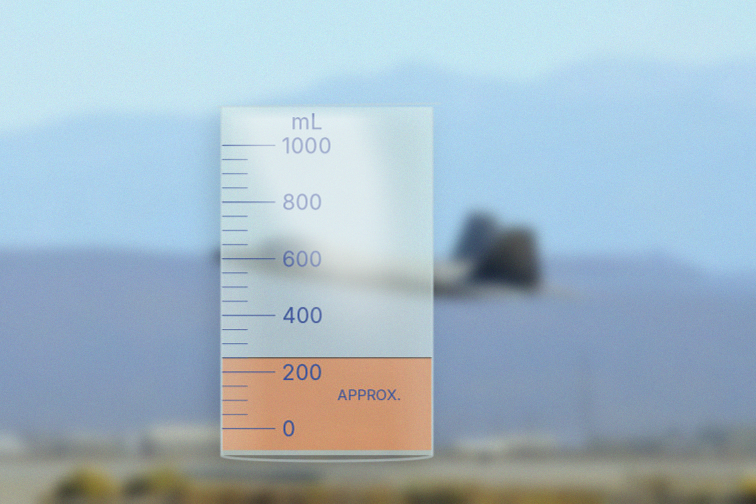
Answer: 250 mL
